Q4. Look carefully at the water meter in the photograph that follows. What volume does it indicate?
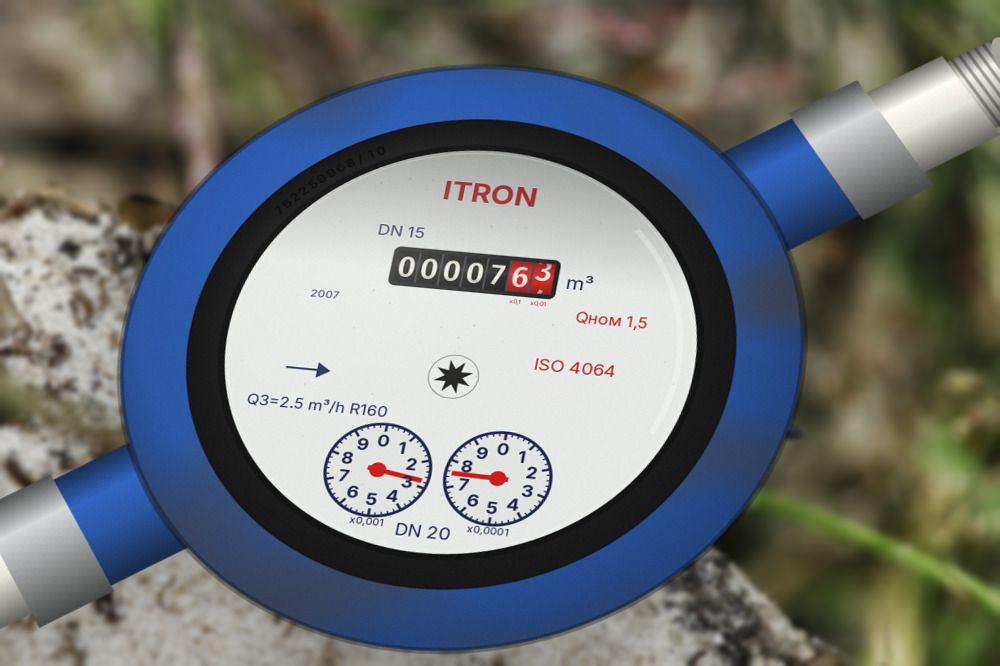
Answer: 7.6327 m³
